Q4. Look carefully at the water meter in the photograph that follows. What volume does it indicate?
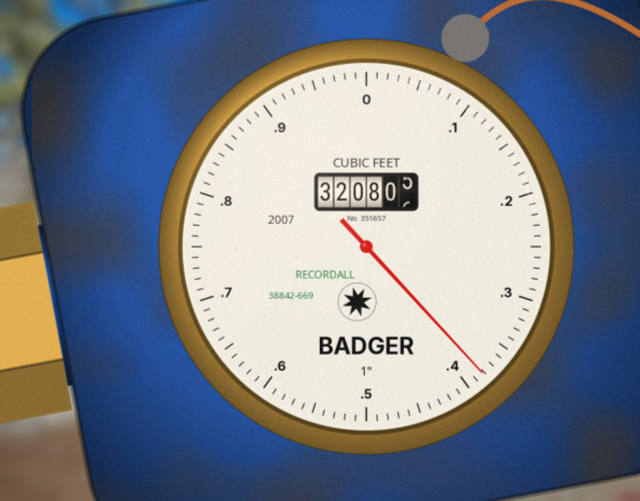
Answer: 320805.38 ft³
